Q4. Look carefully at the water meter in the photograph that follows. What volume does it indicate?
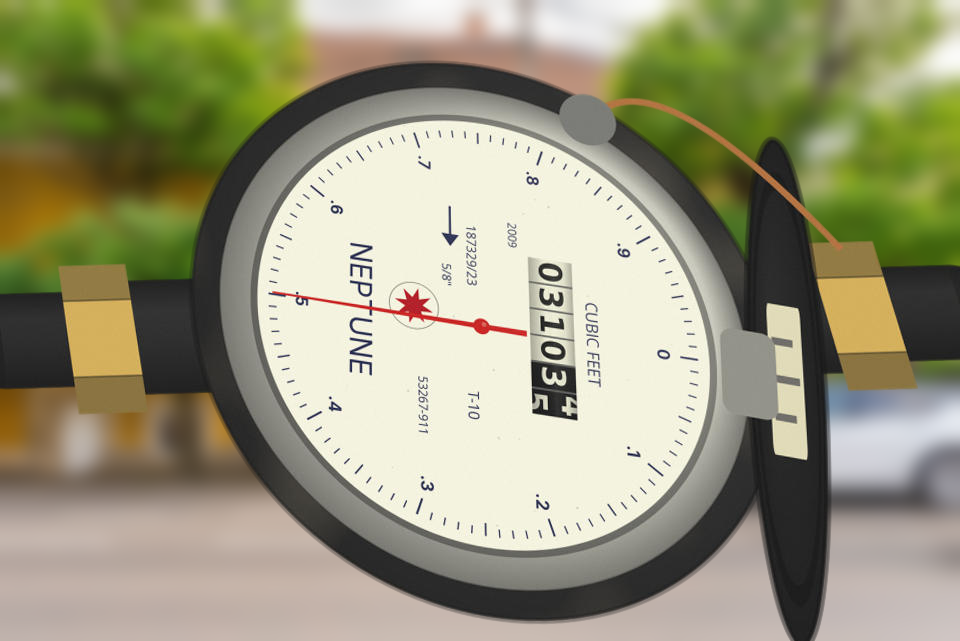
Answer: 31034.50 ft³
